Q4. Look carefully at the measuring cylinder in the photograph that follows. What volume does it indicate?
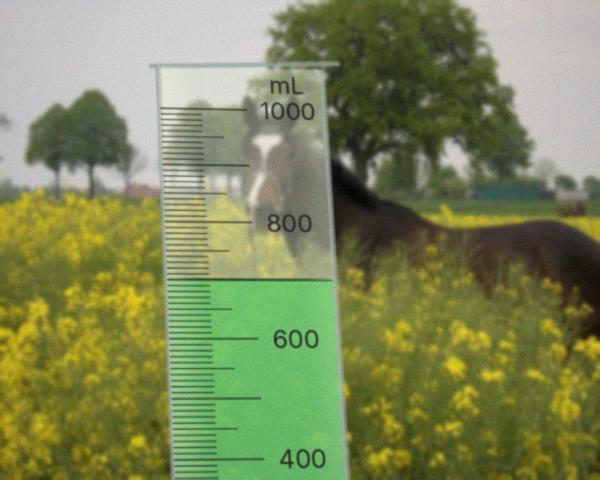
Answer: 700 mL
